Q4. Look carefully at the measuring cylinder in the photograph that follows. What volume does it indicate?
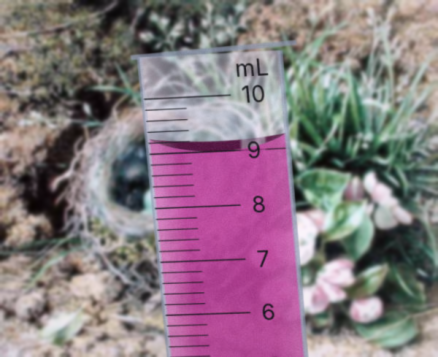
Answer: 9 mL
